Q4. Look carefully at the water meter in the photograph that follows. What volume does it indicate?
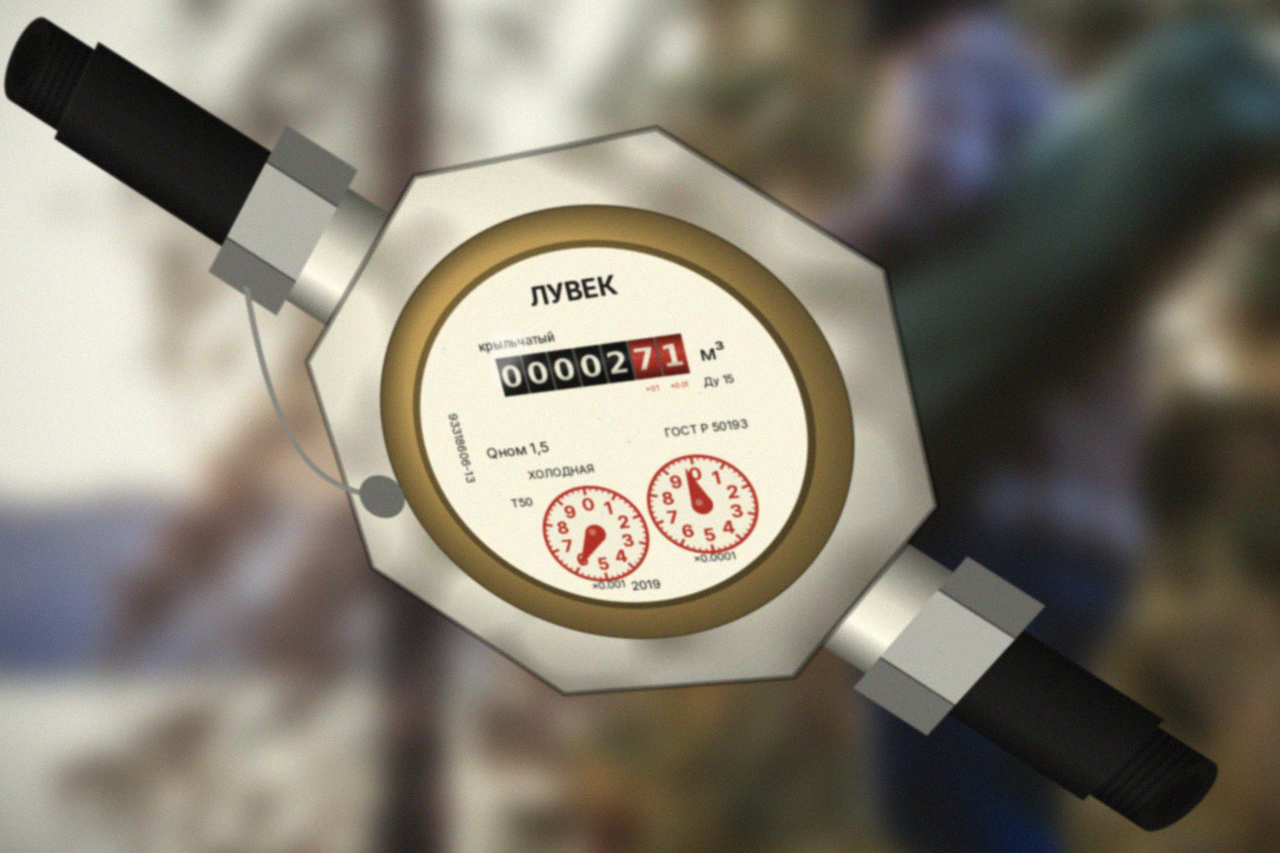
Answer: 2.7159 m³
